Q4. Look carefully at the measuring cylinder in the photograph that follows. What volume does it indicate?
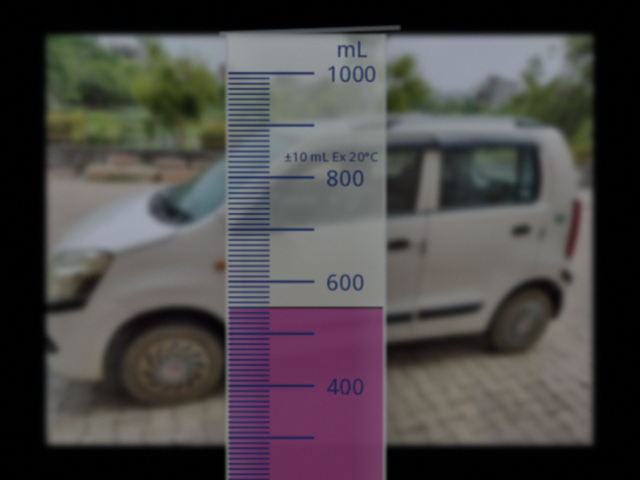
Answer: 550 mL
